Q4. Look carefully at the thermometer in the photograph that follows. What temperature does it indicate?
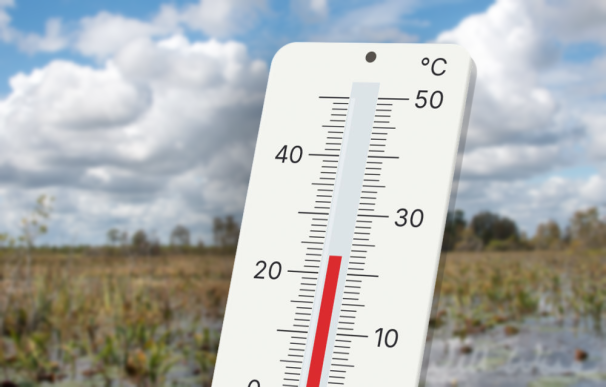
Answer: 23 °C
